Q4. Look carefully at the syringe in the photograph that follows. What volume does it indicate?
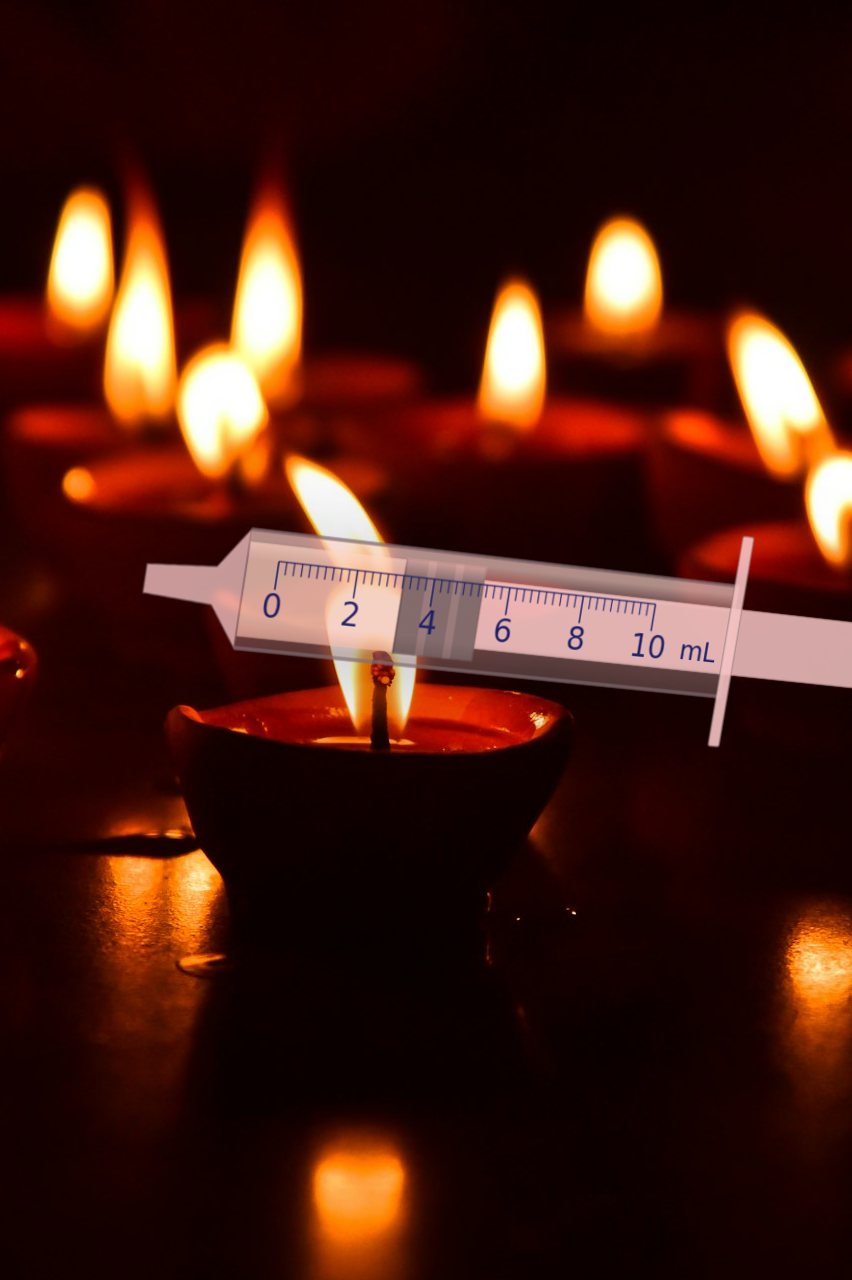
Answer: 3.2 mL
